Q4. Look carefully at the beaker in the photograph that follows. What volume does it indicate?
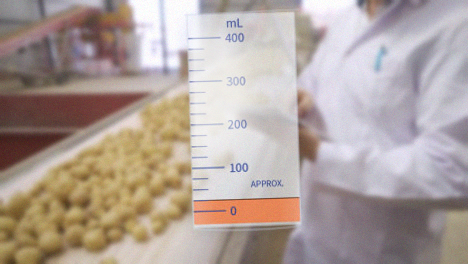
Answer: 25 mL
